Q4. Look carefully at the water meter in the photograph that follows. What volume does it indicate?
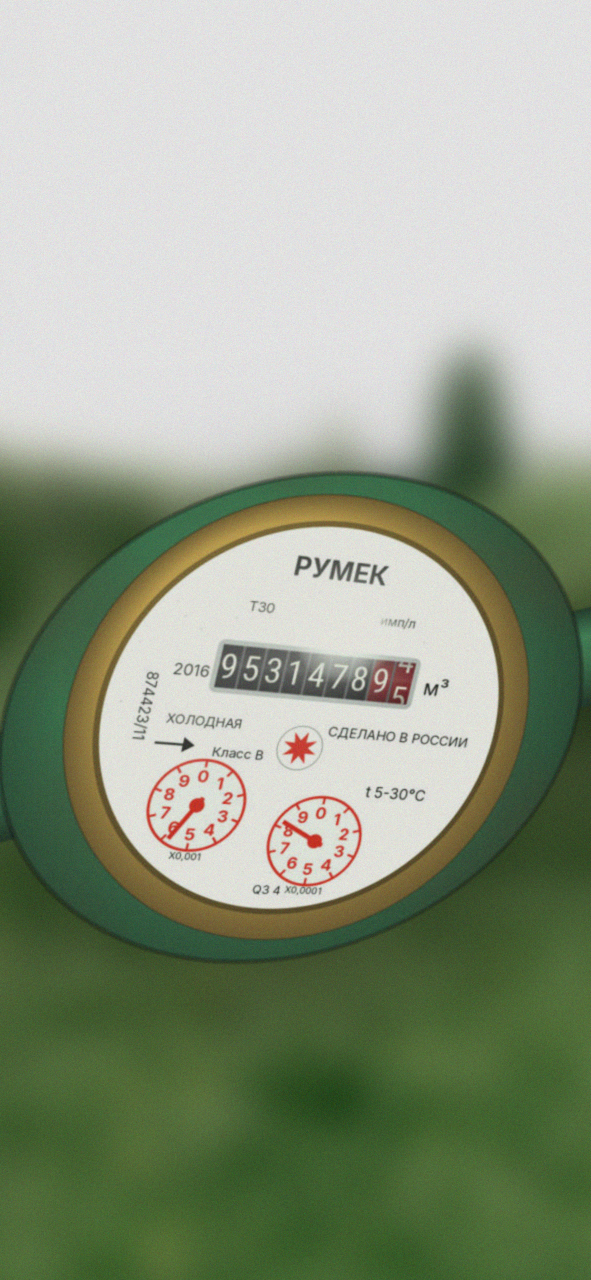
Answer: 9531478.9458 m³
